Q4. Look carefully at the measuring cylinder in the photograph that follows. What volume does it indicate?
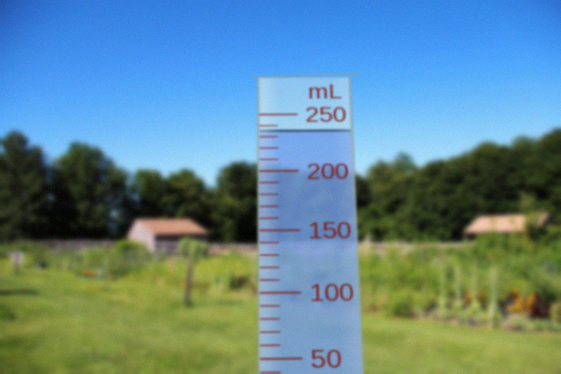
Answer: 235 mL
